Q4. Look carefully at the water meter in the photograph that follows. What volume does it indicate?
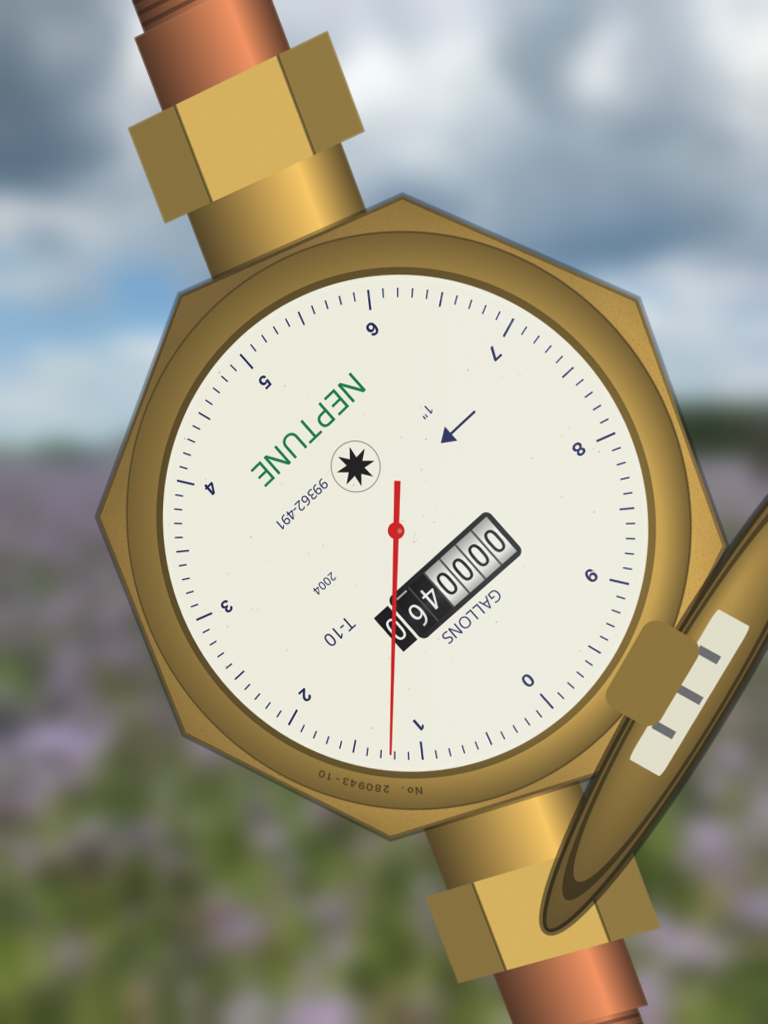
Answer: 461.2 gal
